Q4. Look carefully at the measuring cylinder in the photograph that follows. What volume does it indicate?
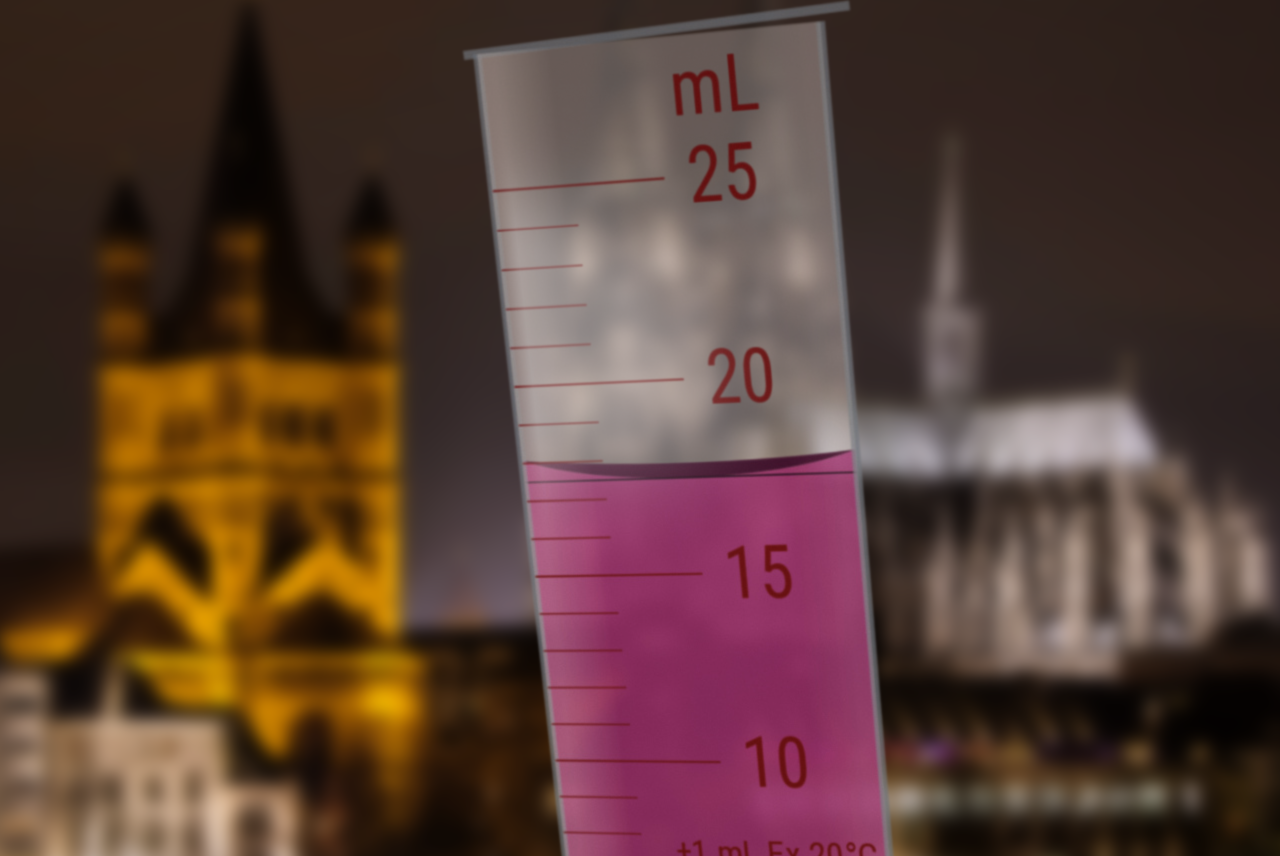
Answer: 17.5 mL
